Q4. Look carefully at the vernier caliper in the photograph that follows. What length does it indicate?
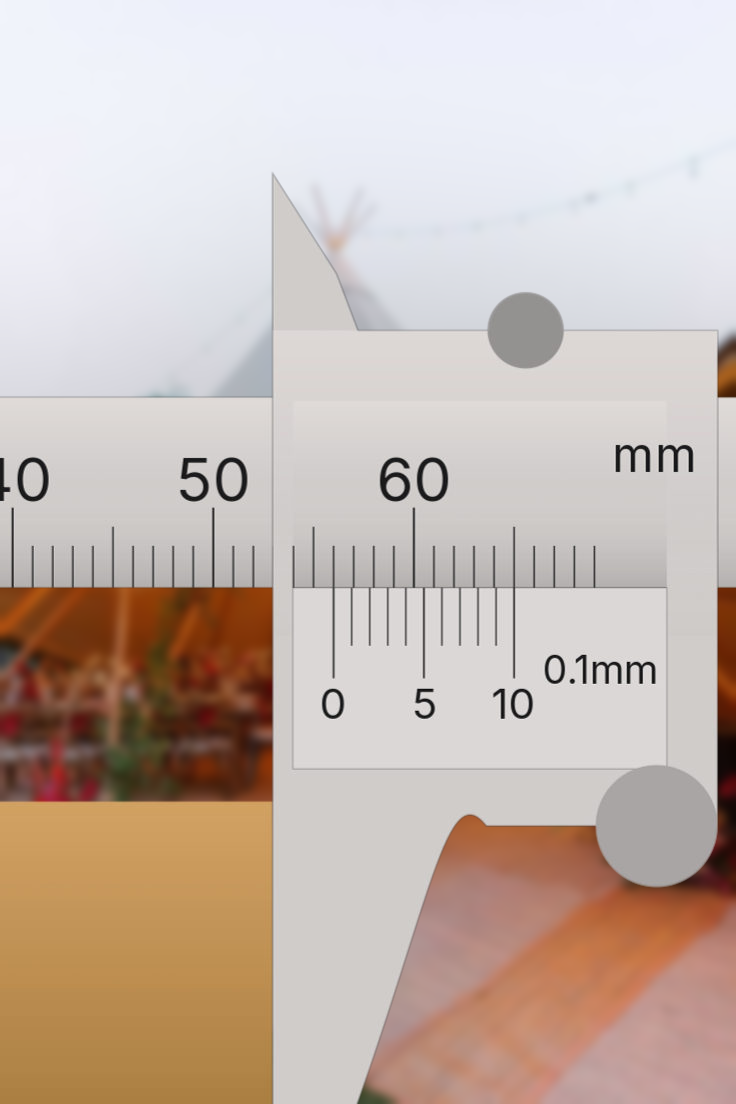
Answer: 56.0 mm
